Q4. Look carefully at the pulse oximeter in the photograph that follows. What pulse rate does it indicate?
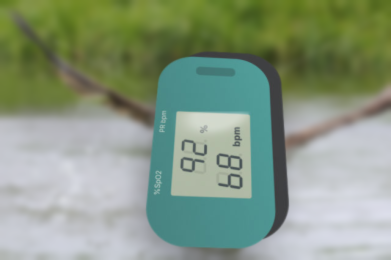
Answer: 68 bpm
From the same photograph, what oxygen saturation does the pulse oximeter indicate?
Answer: 92 %
